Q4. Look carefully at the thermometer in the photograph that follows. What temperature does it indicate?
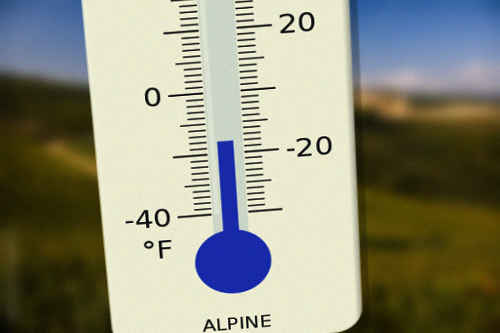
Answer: -16 °F
